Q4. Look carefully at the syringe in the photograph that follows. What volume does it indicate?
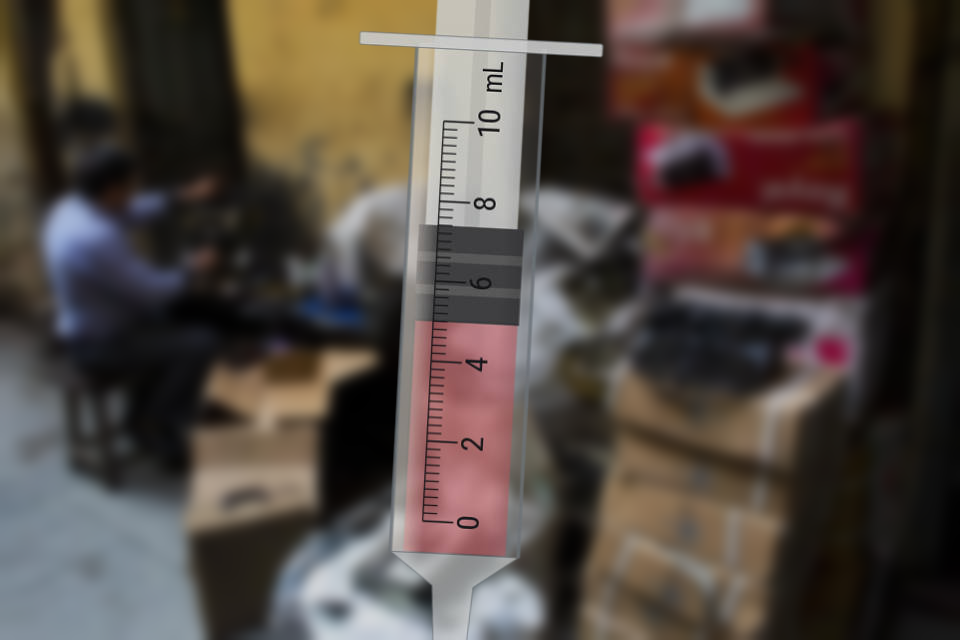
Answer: 5 mL
